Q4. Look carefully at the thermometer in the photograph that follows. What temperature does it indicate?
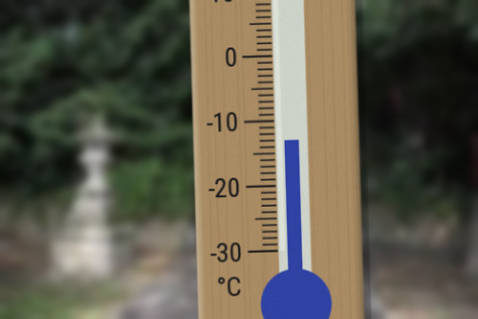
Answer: -13 °C
